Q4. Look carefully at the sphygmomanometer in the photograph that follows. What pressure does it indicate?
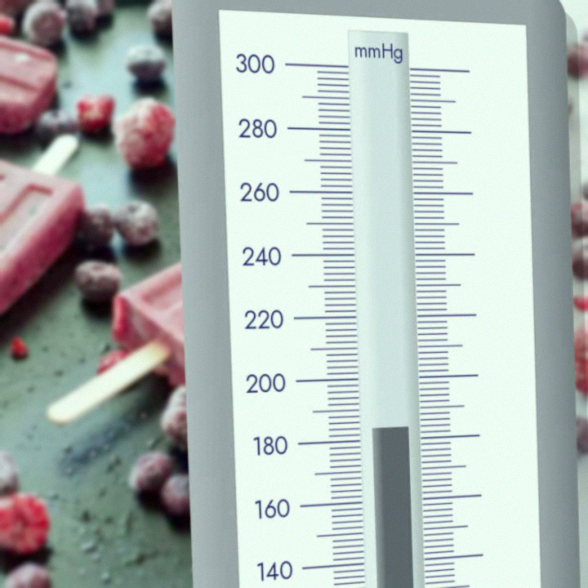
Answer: 184 mmHg
